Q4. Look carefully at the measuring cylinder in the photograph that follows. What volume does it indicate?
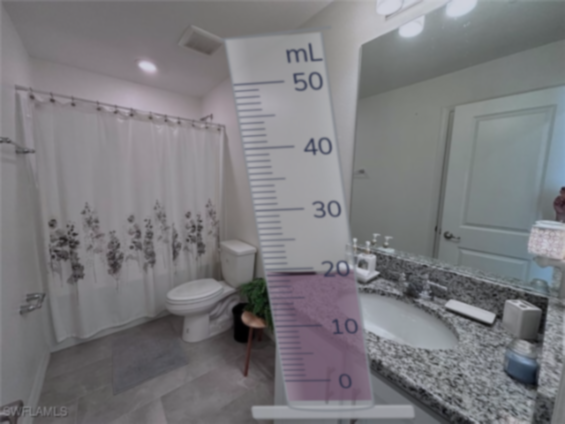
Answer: 19 mL
